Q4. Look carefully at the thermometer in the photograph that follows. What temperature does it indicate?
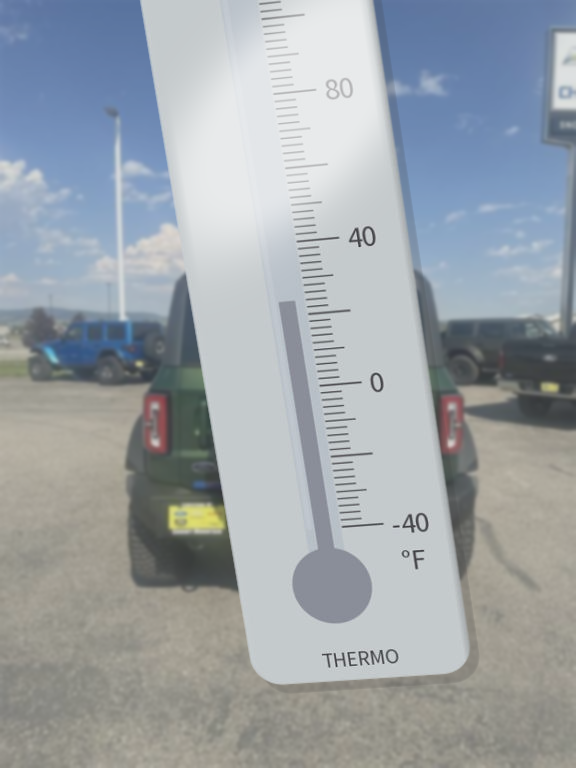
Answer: 24 °F
